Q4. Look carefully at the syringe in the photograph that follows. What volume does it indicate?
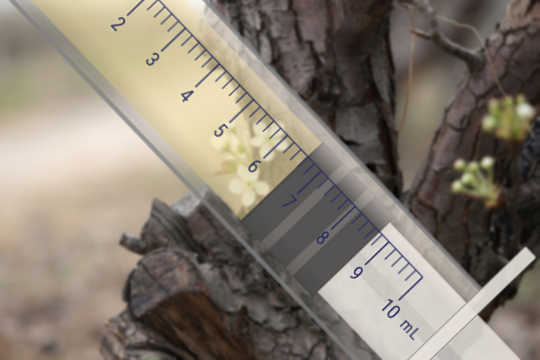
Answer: 6.6 mL
